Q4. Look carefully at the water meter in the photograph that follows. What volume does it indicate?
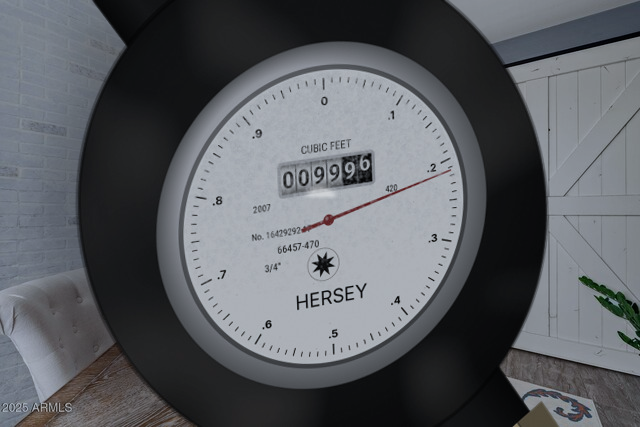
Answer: 9996.21 ft³
